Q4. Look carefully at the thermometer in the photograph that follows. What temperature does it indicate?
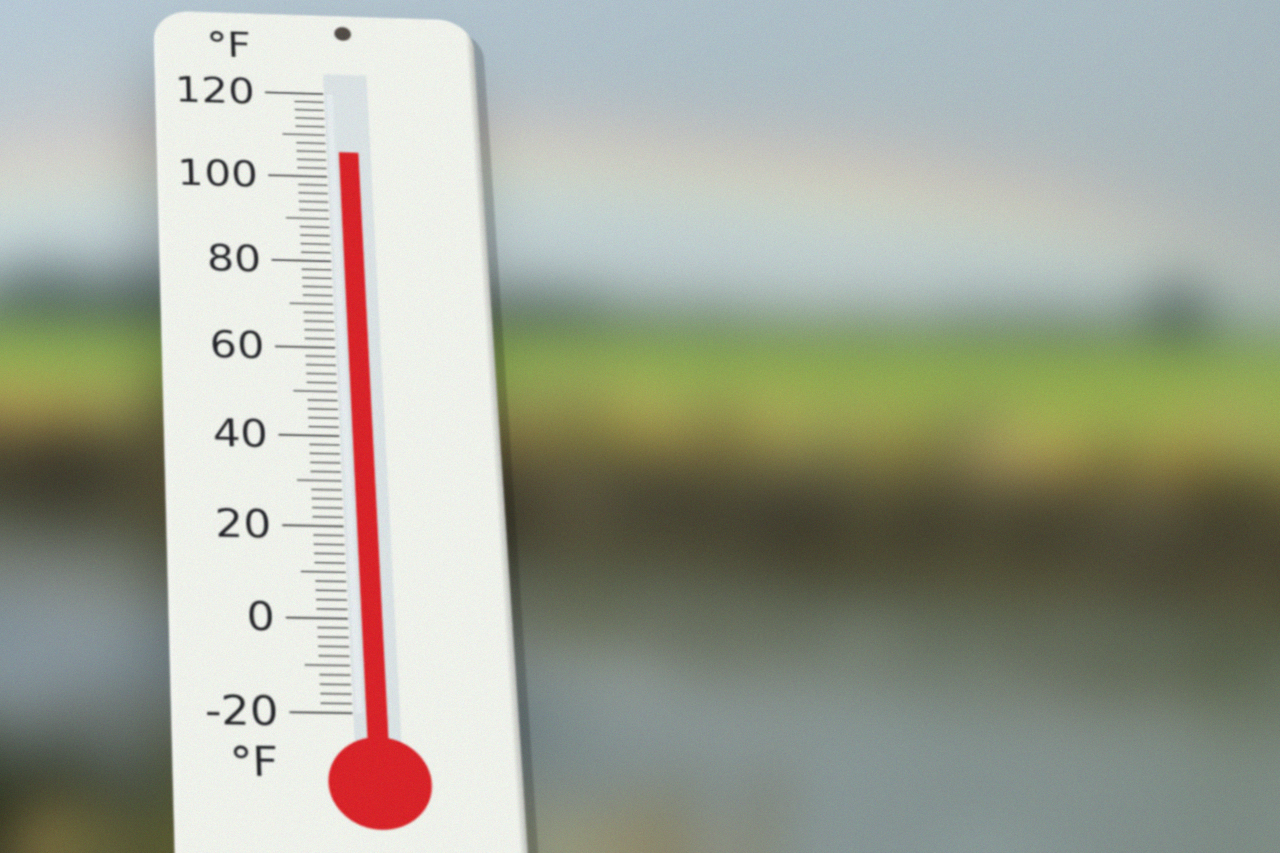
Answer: 106 °F
